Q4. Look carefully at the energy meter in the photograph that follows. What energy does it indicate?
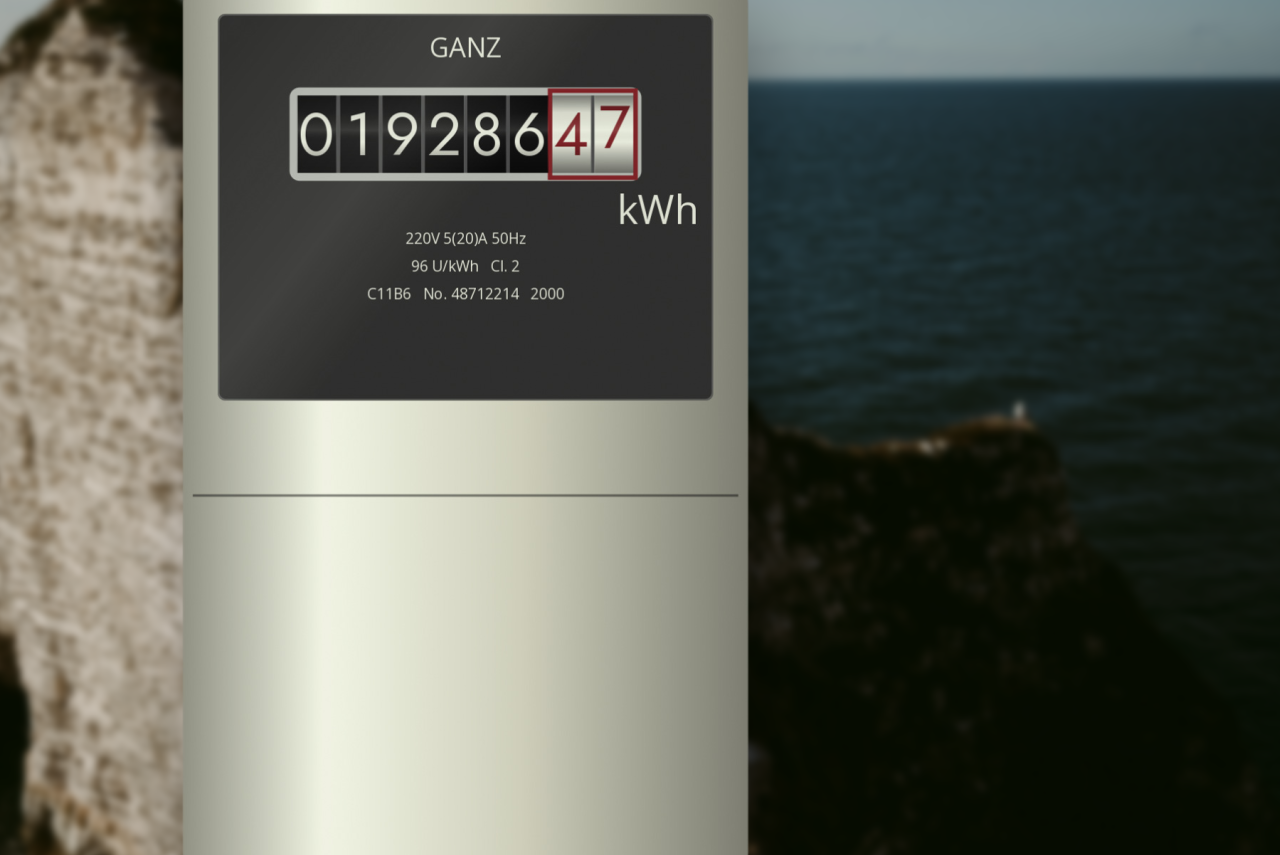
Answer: 19286.47 kWh
